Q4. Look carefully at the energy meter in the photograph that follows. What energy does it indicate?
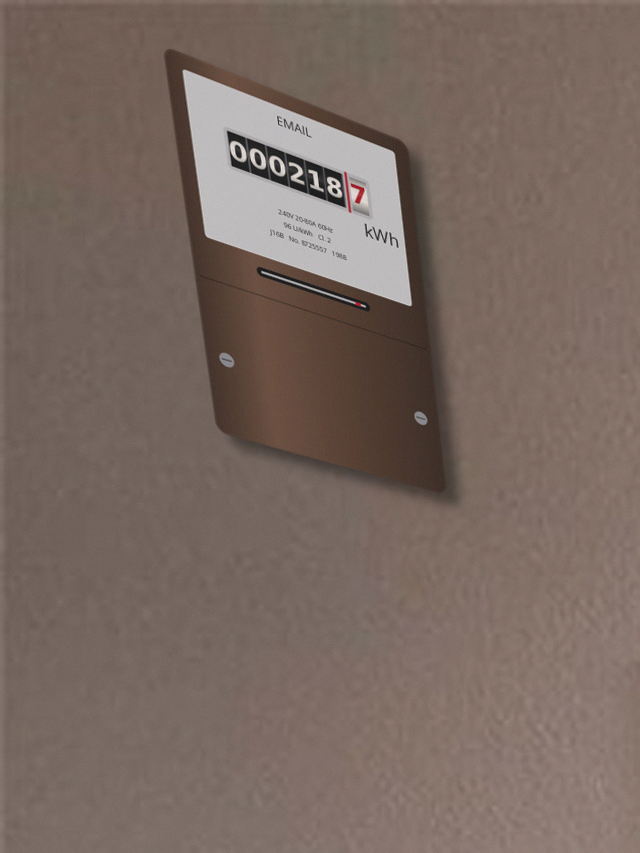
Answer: 218.7 kWh
